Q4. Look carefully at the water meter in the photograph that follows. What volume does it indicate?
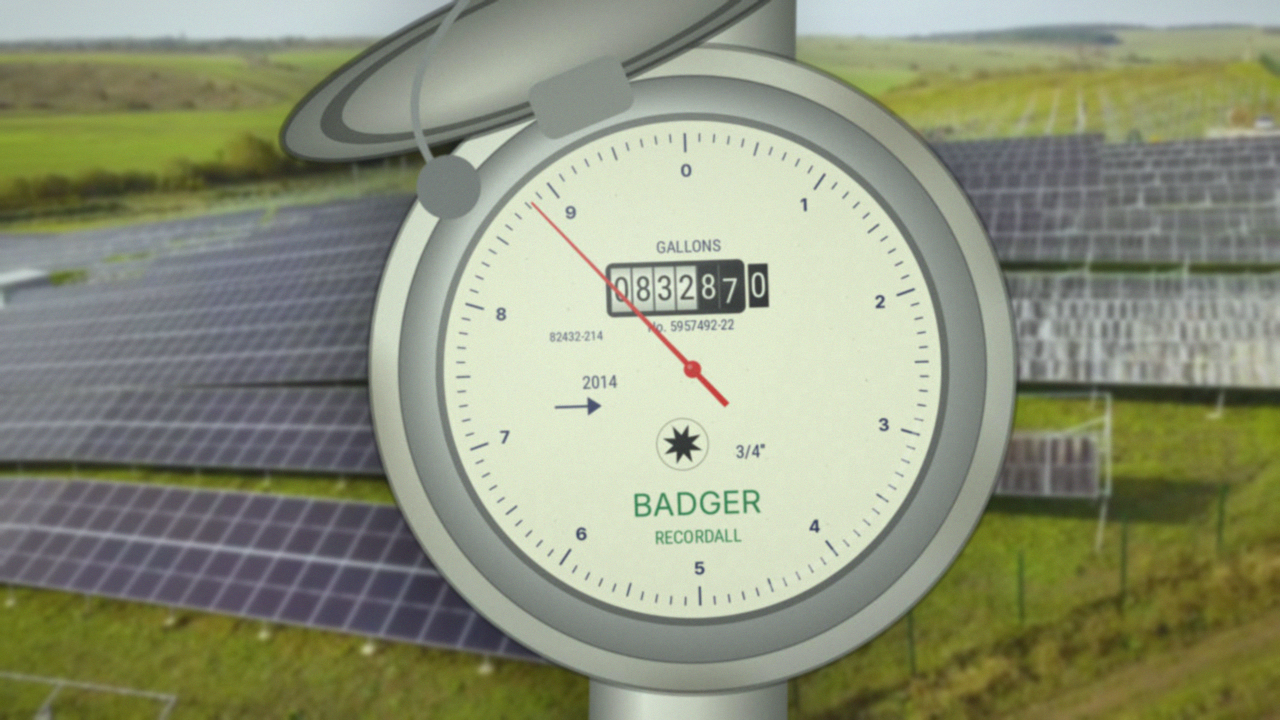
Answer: 832868.8 gal
